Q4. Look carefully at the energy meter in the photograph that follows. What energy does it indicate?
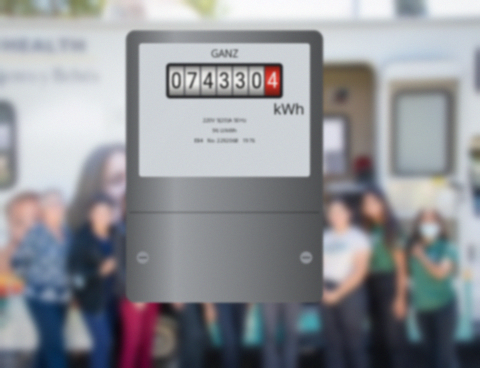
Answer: 74330.4 kWh
